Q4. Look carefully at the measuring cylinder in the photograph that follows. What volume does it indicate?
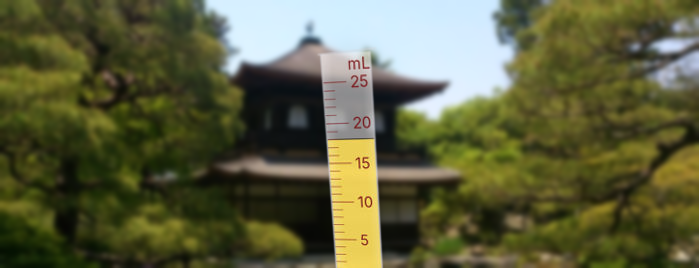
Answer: 18 mL
